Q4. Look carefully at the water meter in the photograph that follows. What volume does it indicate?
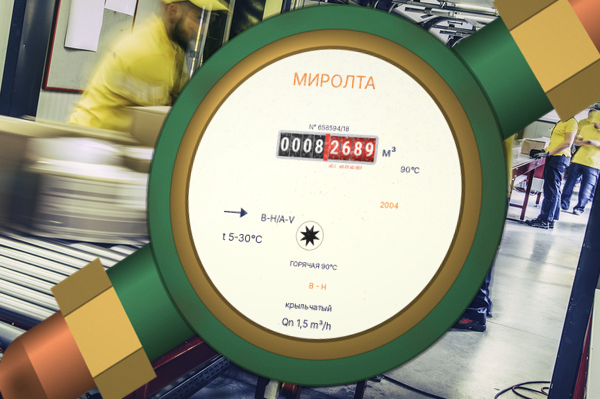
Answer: 8.2689 m³
